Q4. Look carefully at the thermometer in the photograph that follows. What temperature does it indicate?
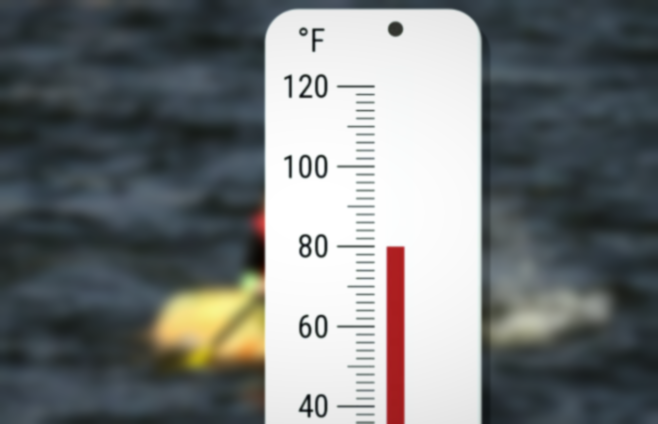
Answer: 80 °F
